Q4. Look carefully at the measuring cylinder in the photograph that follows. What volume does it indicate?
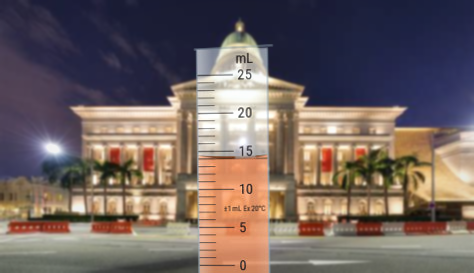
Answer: 14 mL
